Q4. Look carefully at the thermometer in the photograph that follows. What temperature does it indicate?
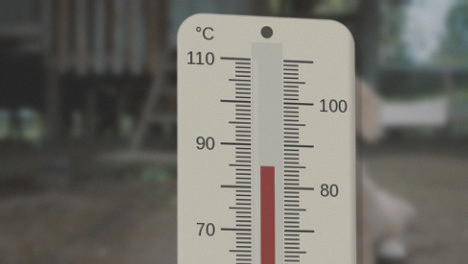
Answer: 85 °C
